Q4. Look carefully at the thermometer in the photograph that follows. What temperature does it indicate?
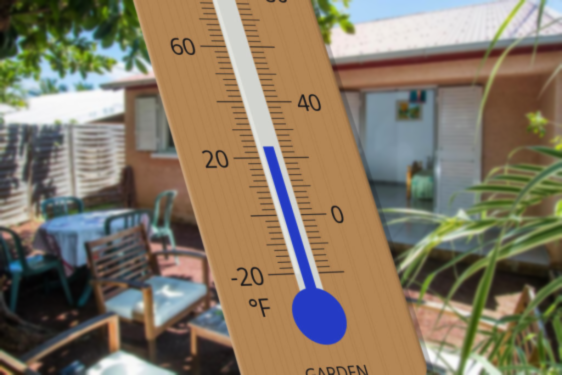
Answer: 24 °F
